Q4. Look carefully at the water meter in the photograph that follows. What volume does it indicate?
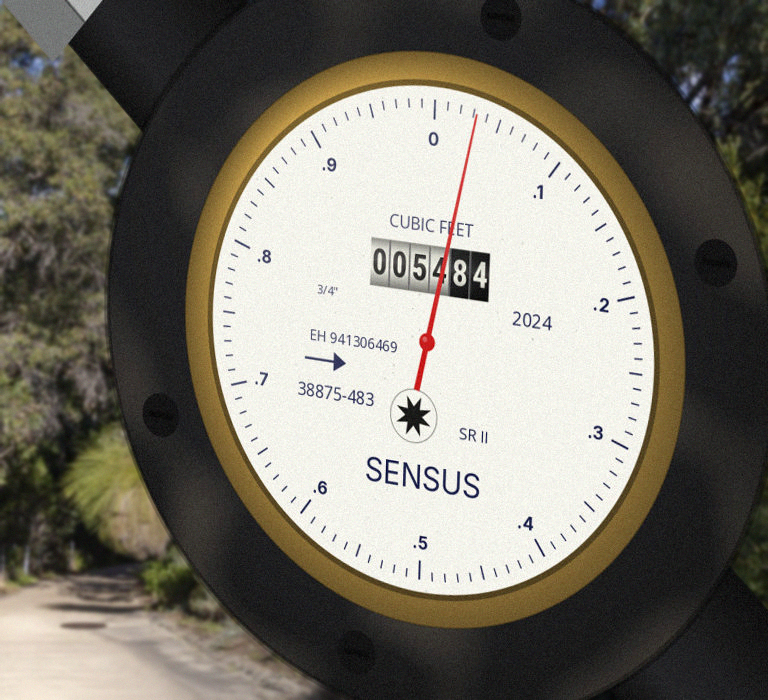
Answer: 5484.03 ft³
